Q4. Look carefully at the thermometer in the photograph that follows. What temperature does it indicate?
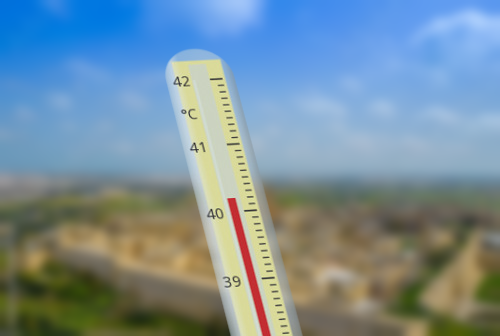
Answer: 40.2 °C
